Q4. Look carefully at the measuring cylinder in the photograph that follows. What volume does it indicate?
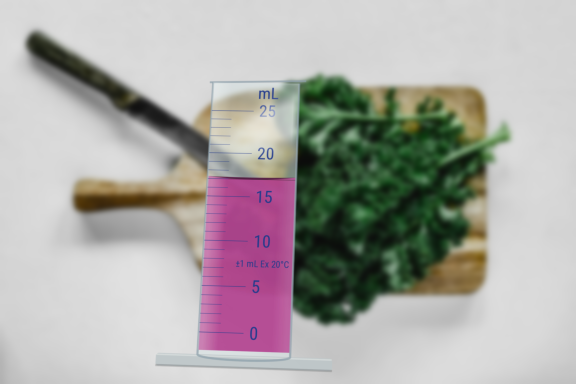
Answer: 17 mL
